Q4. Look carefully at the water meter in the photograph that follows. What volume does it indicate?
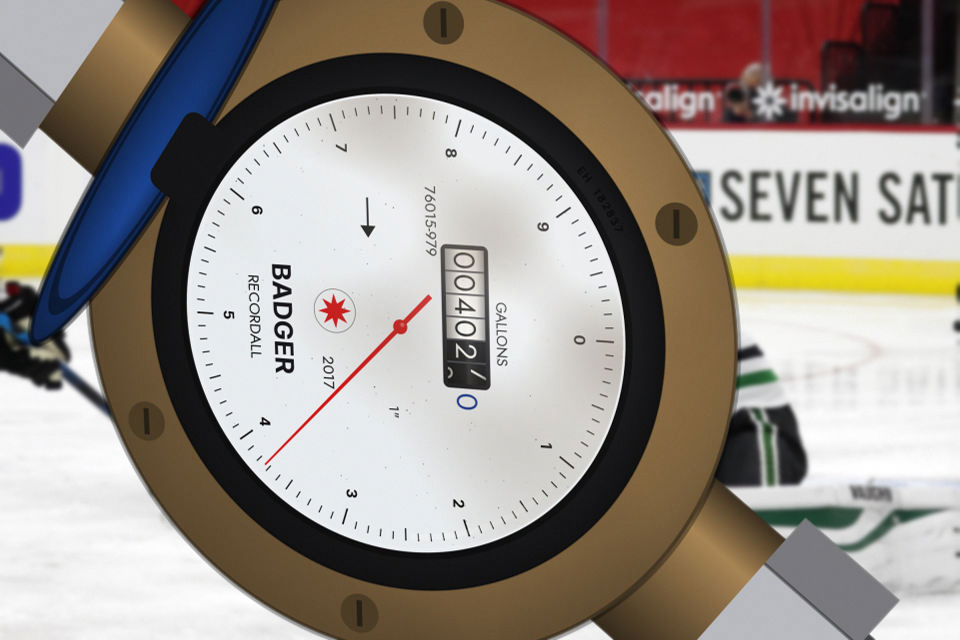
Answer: 40273.7 gal
